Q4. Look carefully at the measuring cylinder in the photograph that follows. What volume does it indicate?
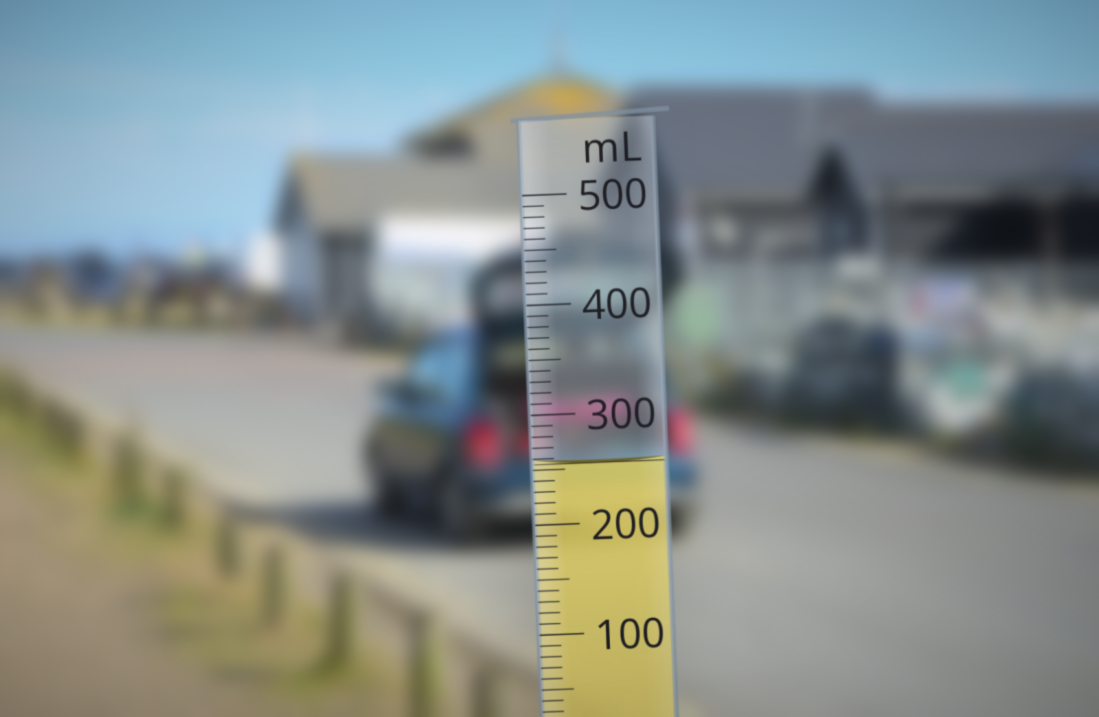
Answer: 255 mL
